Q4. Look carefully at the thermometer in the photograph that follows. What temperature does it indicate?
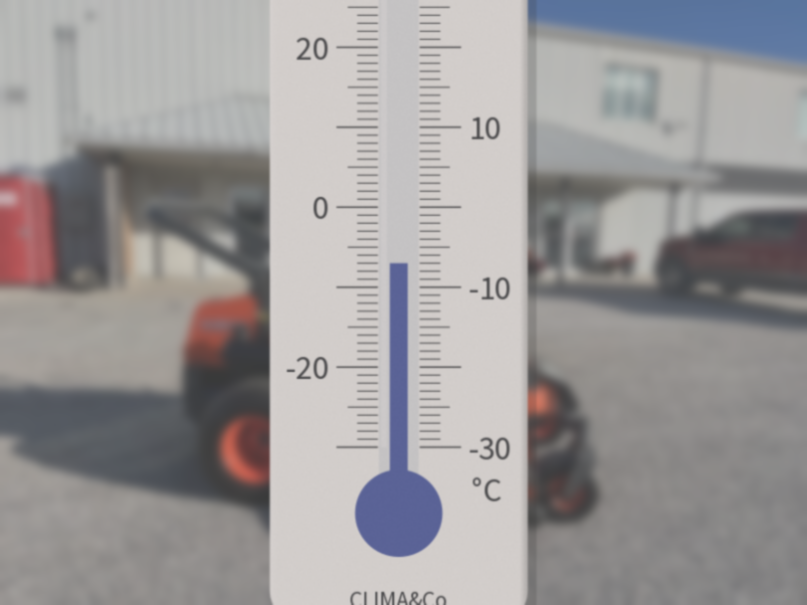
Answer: -7 °C
